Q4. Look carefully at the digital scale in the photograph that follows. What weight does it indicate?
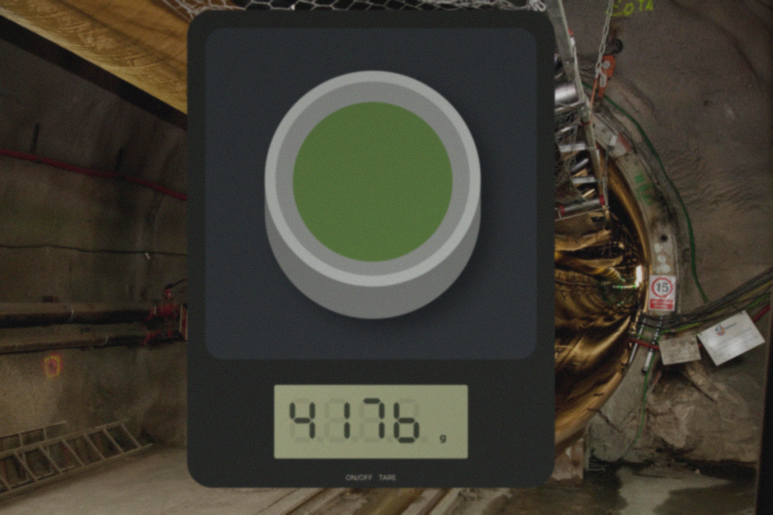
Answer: 4176 g
